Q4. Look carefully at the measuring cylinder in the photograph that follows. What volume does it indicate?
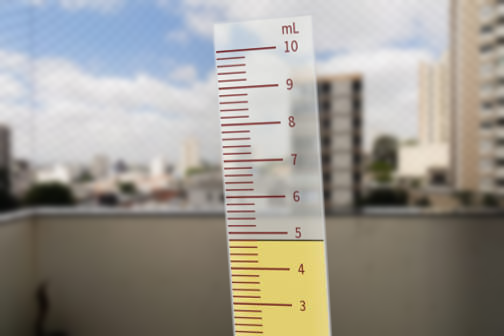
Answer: 4.8 mL
